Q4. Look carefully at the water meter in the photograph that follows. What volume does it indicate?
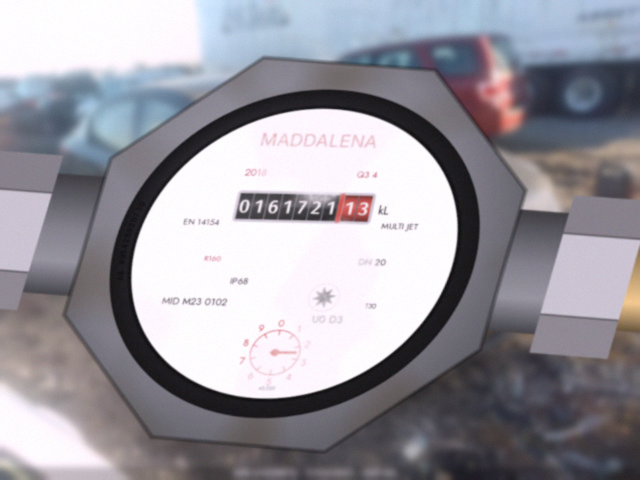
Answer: 161721.132 kL
